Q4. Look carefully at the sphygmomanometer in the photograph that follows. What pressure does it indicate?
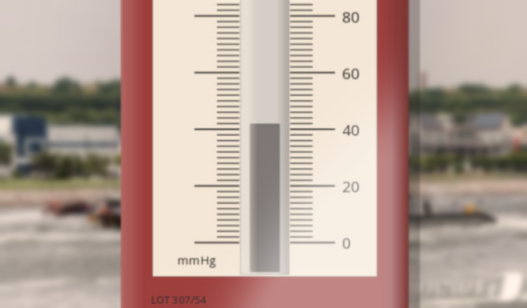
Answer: 42 mmHg
